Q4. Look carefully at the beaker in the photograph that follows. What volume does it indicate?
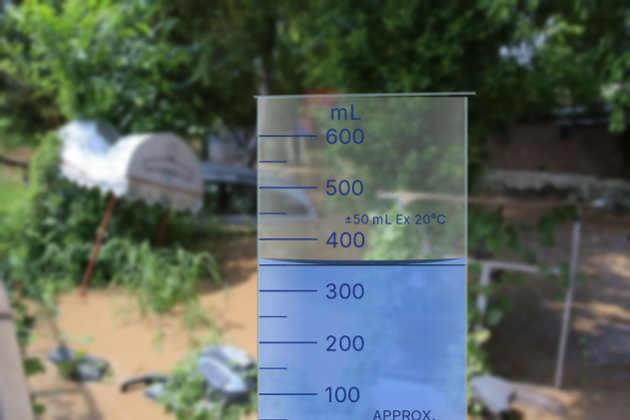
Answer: 350 mL
